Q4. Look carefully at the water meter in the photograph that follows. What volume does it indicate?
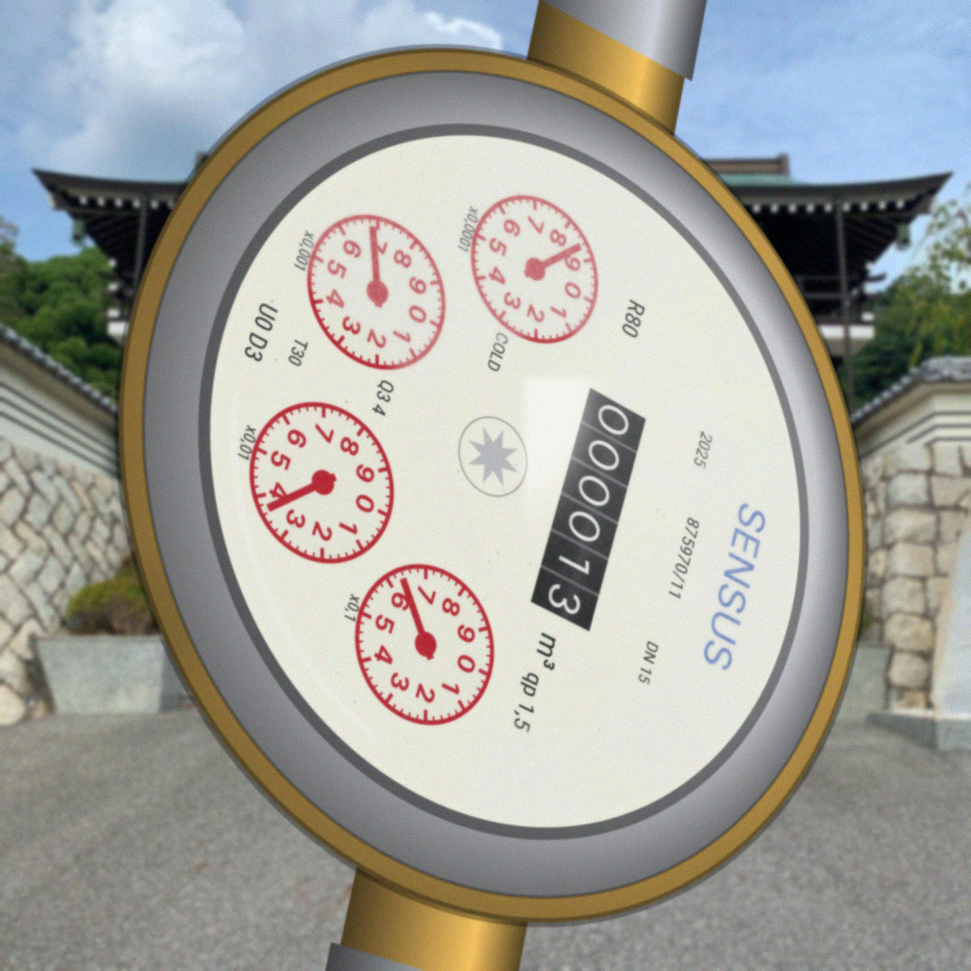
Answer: 13.6368 m³
